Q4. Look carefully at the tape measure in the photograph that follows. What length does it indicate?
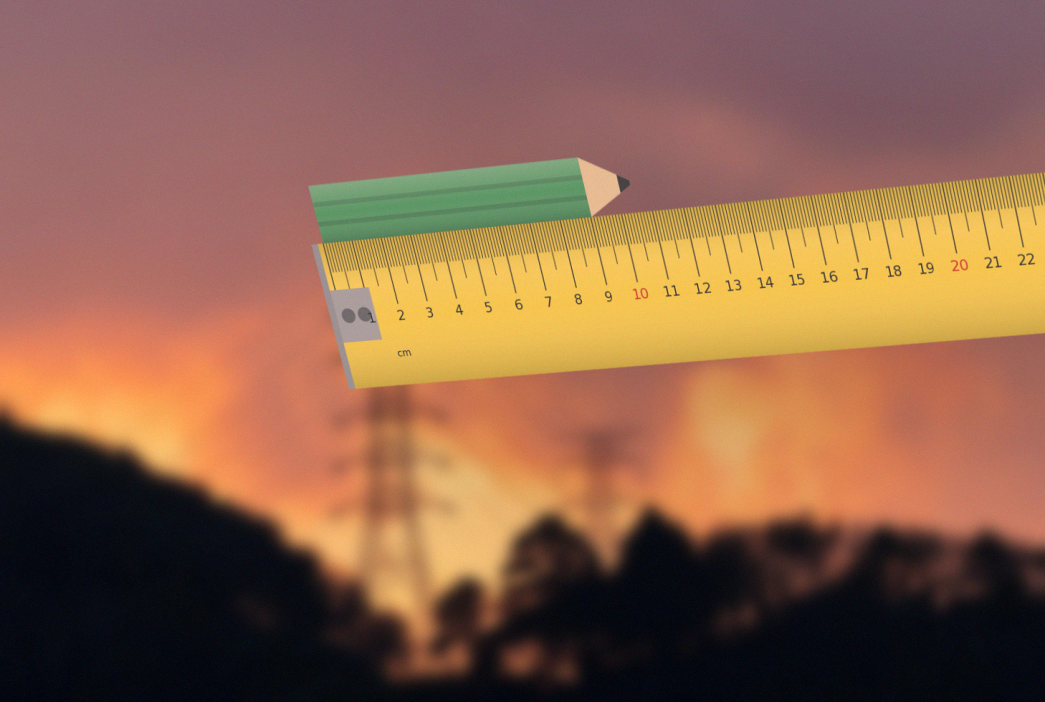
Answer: 10.5 cm
